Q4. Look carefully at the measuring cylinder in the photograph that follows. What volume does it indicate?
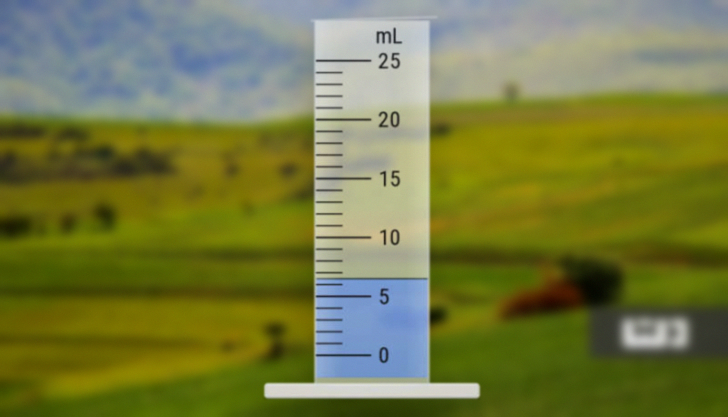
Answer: 6.5 mL
